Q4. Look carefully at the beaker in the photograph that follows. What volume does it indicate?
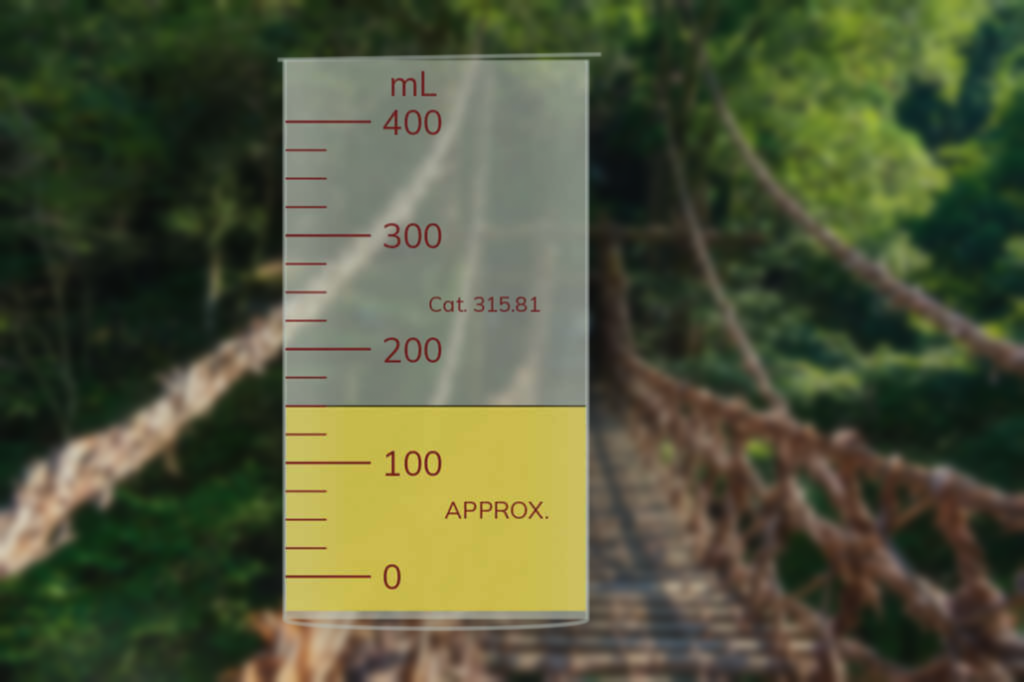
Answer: 150 mL
